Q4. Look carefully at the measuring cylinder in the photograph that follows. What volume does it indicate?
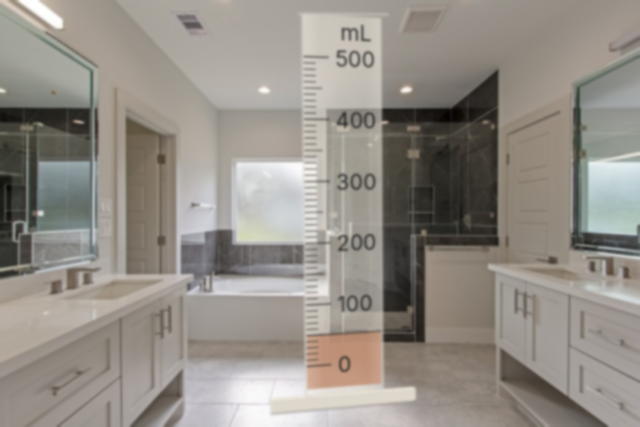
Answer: 50 mL
